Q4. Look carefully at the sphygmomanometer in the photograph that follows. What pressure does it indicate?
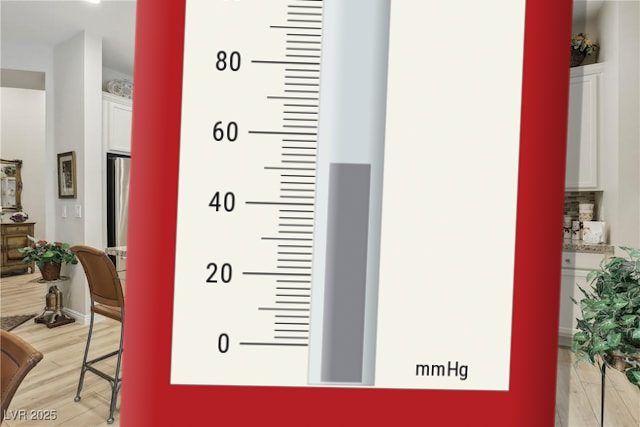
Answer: 52 mmHg
